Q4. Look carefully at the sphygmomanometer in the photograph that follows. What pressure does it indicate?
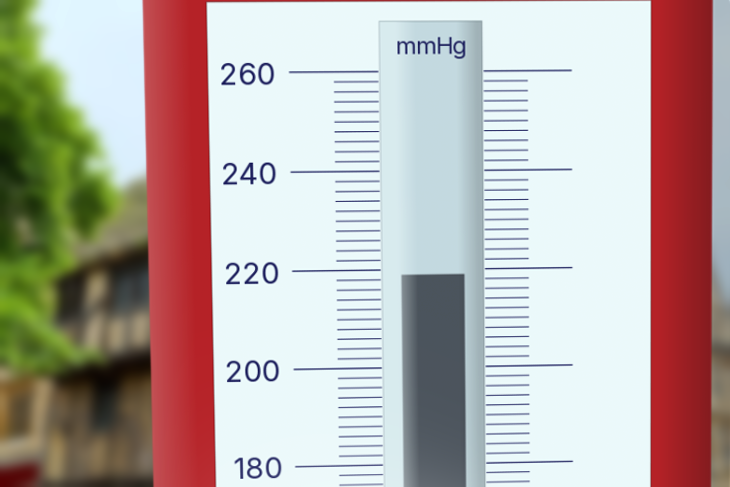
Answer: 219 mmHg
